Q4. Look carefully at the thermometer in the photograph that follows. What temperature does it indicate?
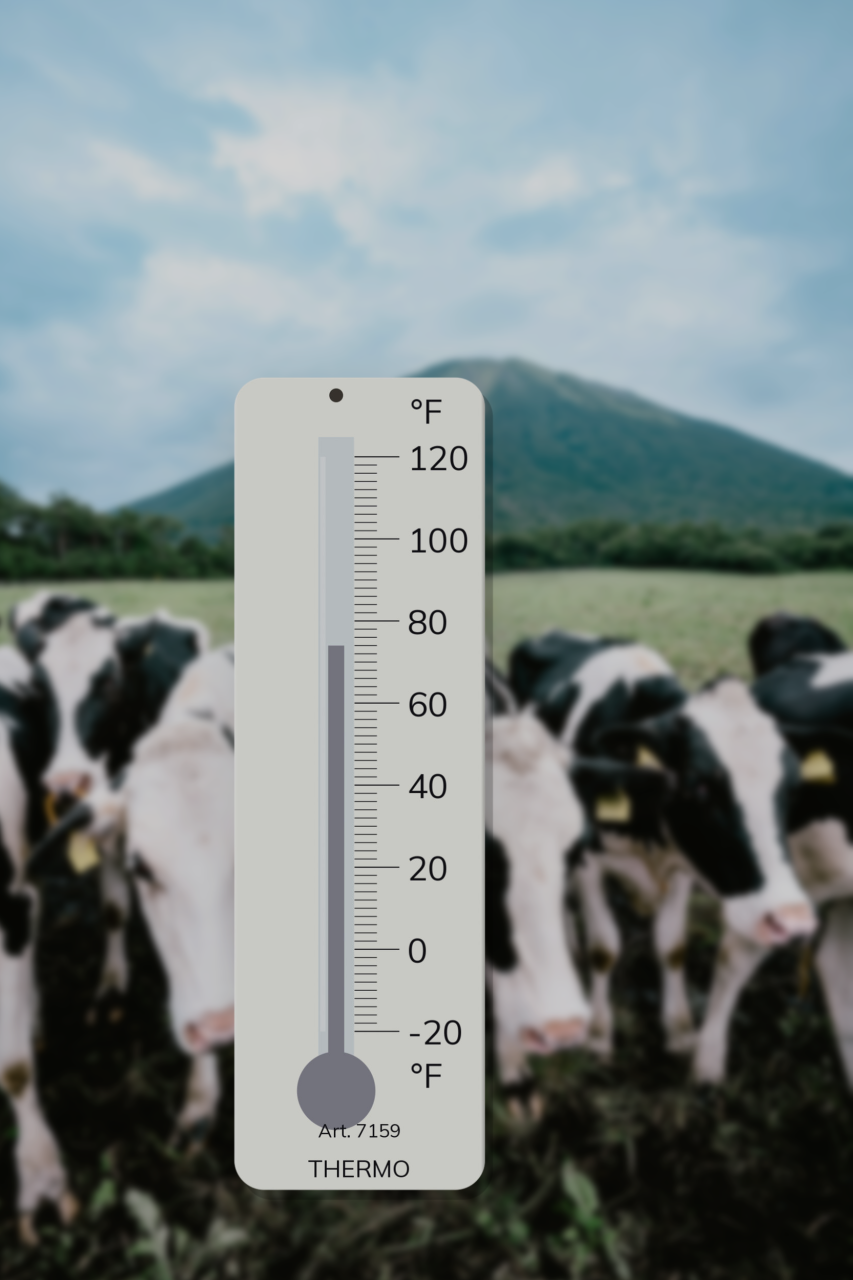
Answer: 74 °F
